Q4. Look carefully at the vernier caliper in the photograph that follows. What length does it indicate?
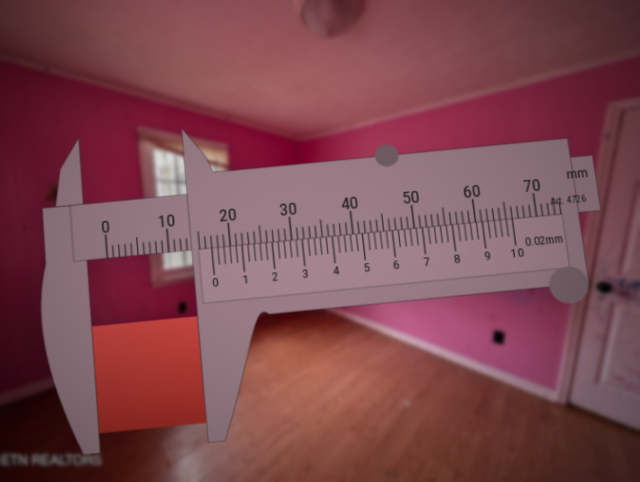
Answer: 17.0 mm
